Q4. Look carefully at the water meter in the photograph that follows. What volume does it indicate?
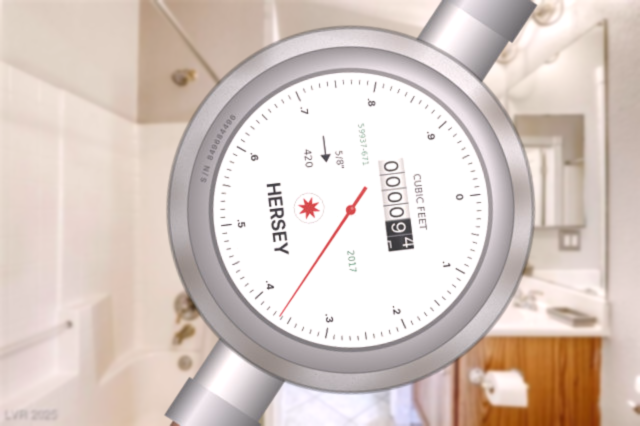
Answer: 94.36 ft³
